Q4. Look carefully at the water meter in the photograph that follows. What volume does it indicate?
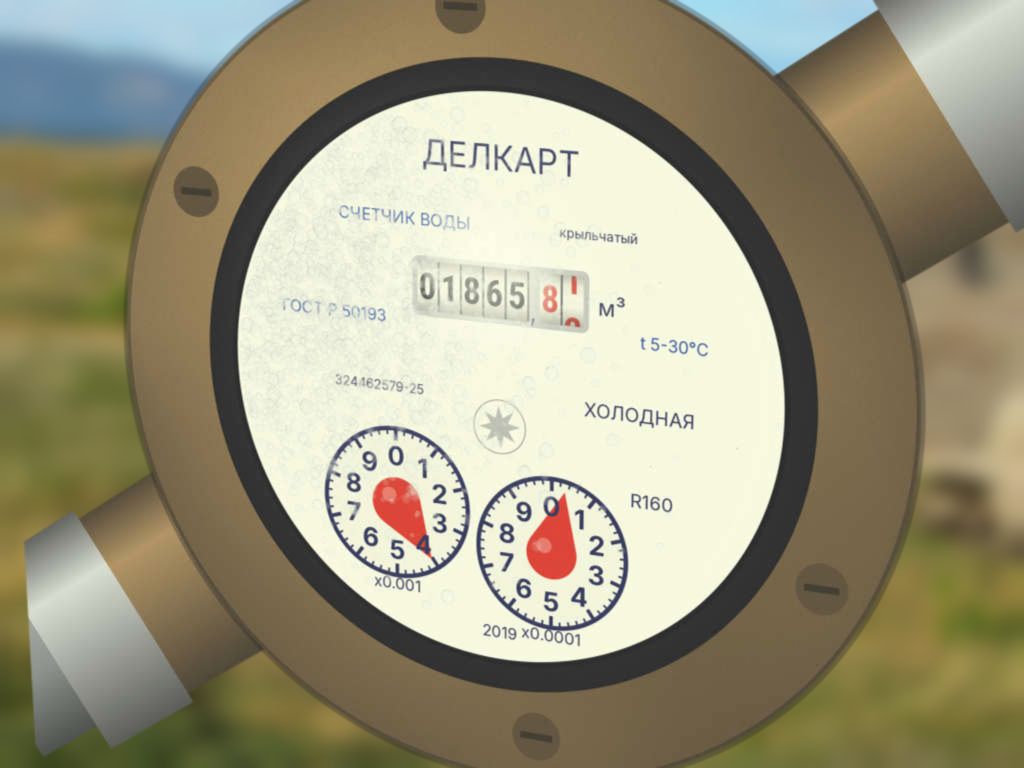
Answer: 1865.8140 m³
